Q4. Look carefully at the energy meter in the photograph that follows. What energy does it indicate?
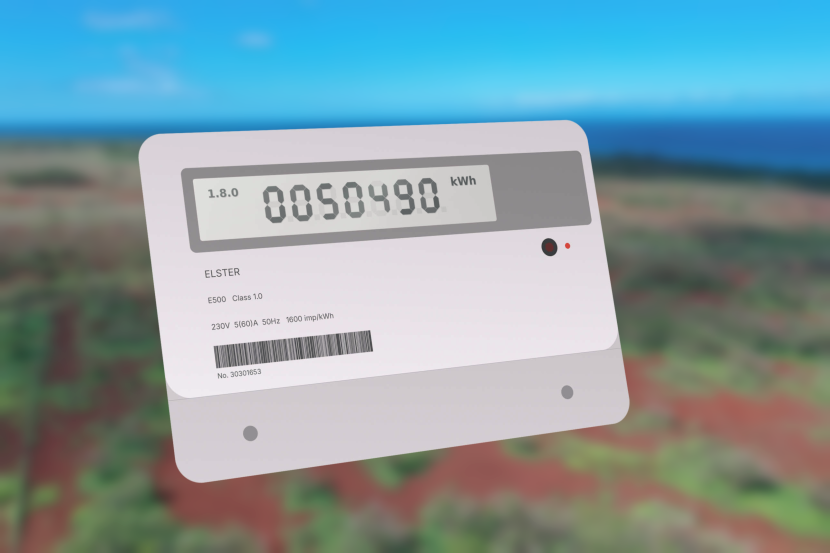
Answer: 50490 kWh
